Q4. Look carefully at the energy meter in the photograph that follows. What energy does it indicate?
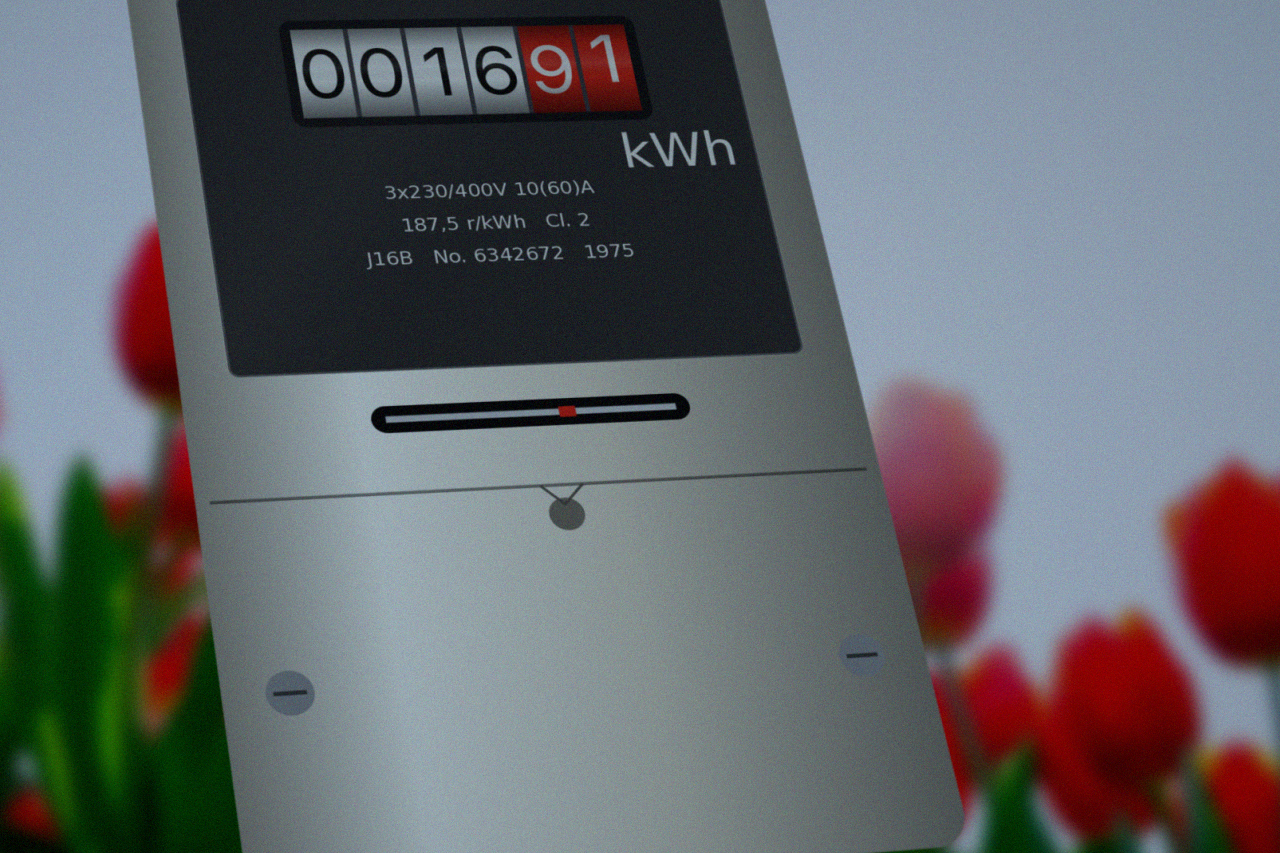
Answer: 16.91 kWh
